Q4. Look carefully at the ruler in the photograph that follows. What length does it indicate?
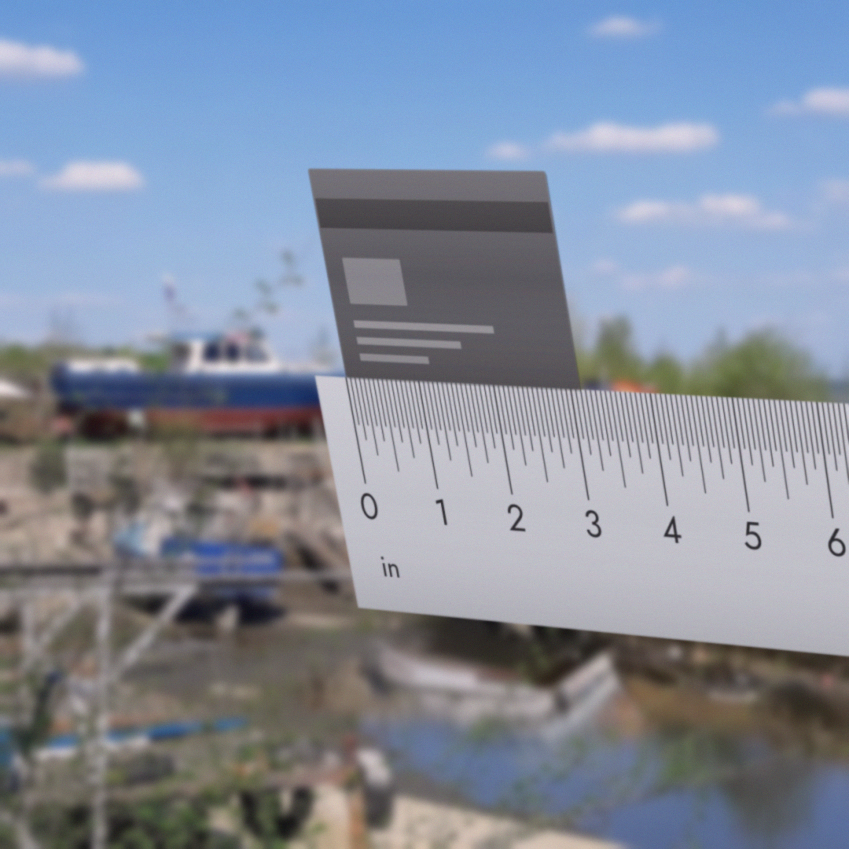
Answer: 3.125 in
